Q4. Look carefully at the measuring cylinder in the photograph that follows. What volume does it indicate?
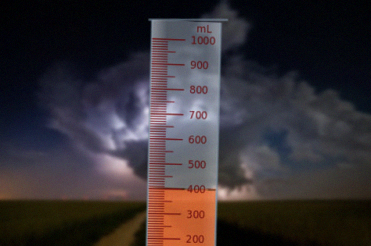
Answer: 400 mL
